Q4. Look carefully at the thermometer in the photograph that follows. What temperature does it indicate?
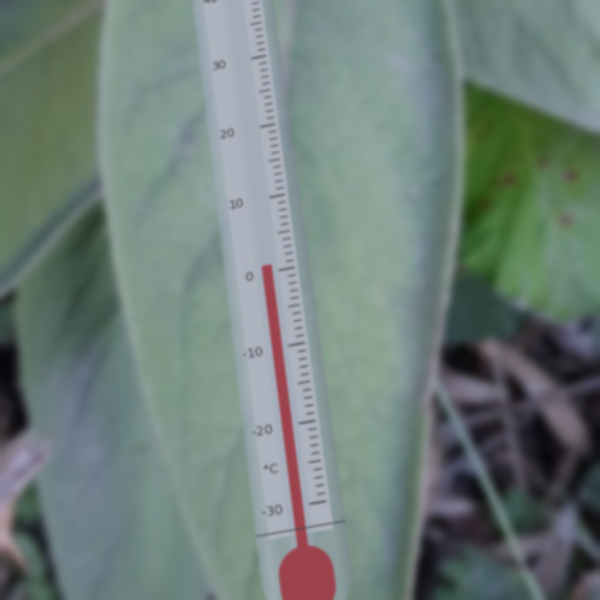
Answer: 1 °C
